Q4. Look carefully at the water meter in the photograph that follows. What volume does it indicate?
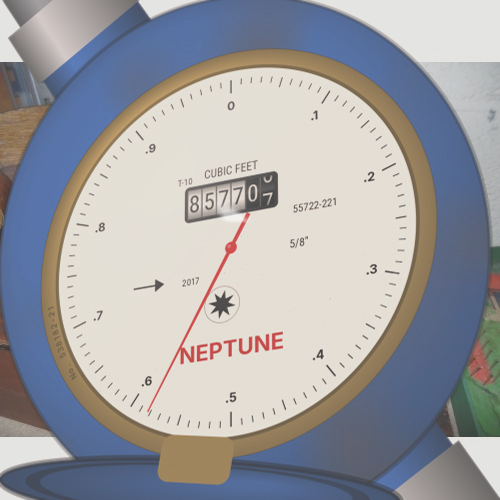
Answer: 857706.58 ft³
